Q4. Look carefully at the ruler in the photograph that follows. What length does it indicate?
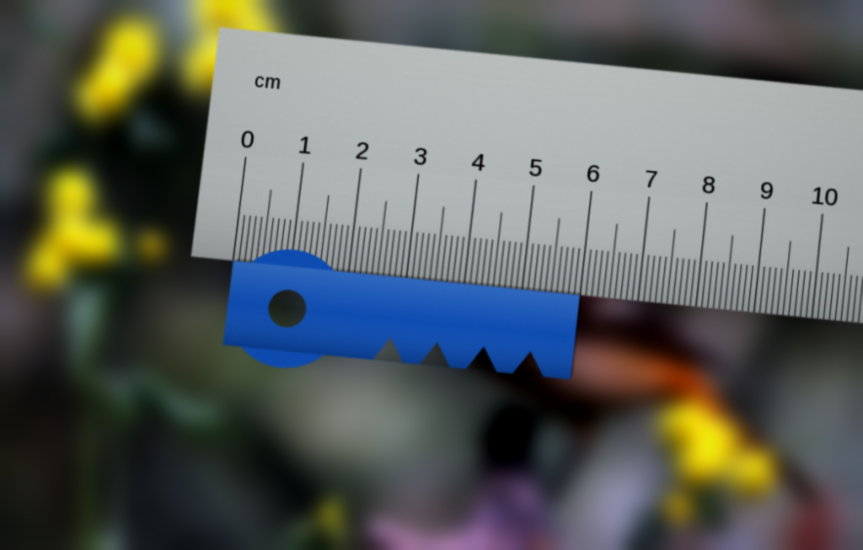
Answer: 6 cm
